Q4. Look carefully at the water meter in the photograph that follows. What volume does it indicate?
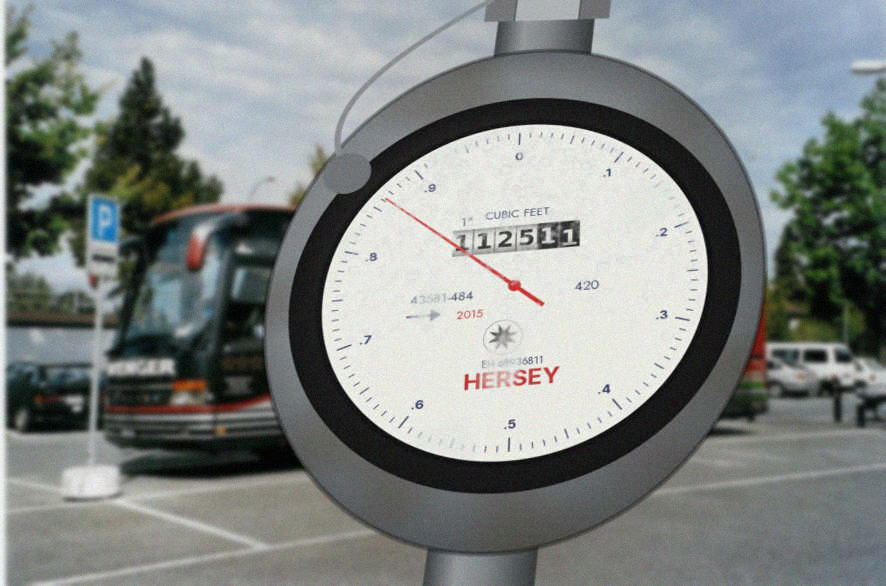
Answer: 112510.86 ft³
